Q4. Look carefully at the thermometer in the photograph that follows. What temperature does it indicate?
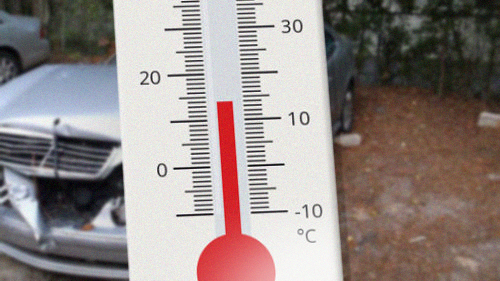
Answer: 14 °C
